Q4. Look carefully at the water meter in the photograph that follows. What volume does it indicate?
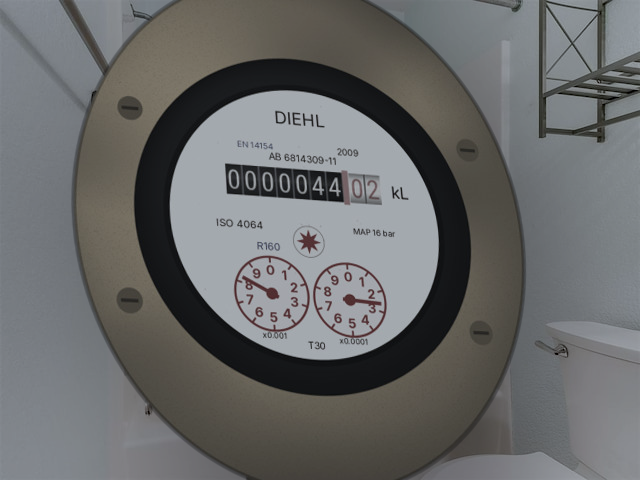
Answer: 44.0282 kL
